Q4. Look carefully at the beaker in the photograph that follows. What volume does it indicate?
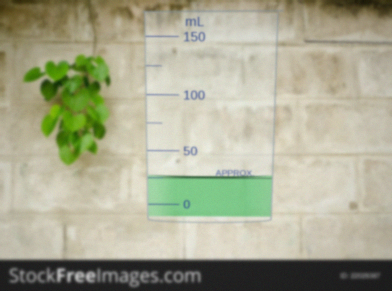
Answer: 25 mL
